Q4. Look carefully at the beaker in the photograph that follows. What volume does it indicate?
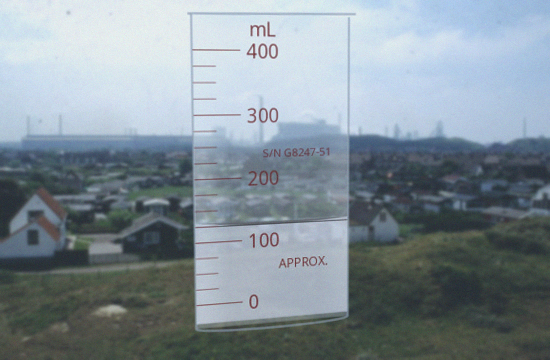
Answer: 125 mL
